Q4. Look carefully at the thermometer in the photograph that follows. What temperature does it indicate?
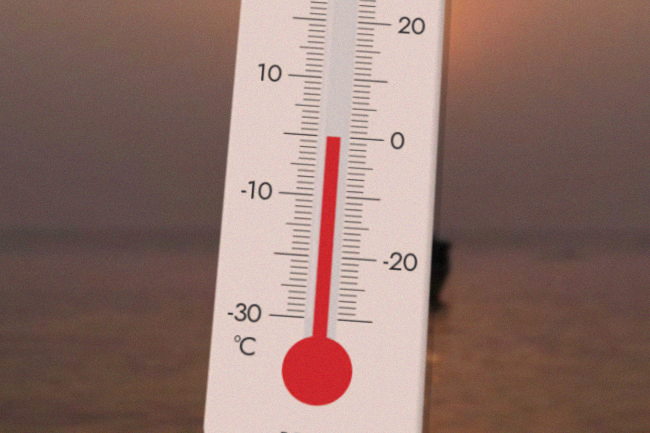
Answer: 0 °C
